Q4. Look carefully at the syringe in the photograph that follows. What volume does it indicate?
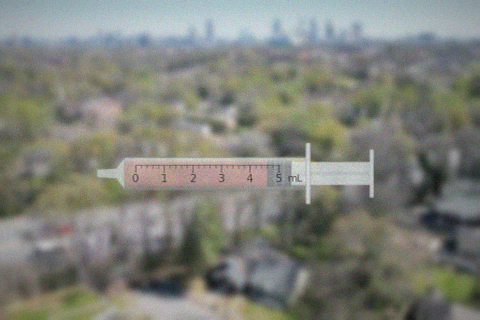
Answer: 4.6 mL
